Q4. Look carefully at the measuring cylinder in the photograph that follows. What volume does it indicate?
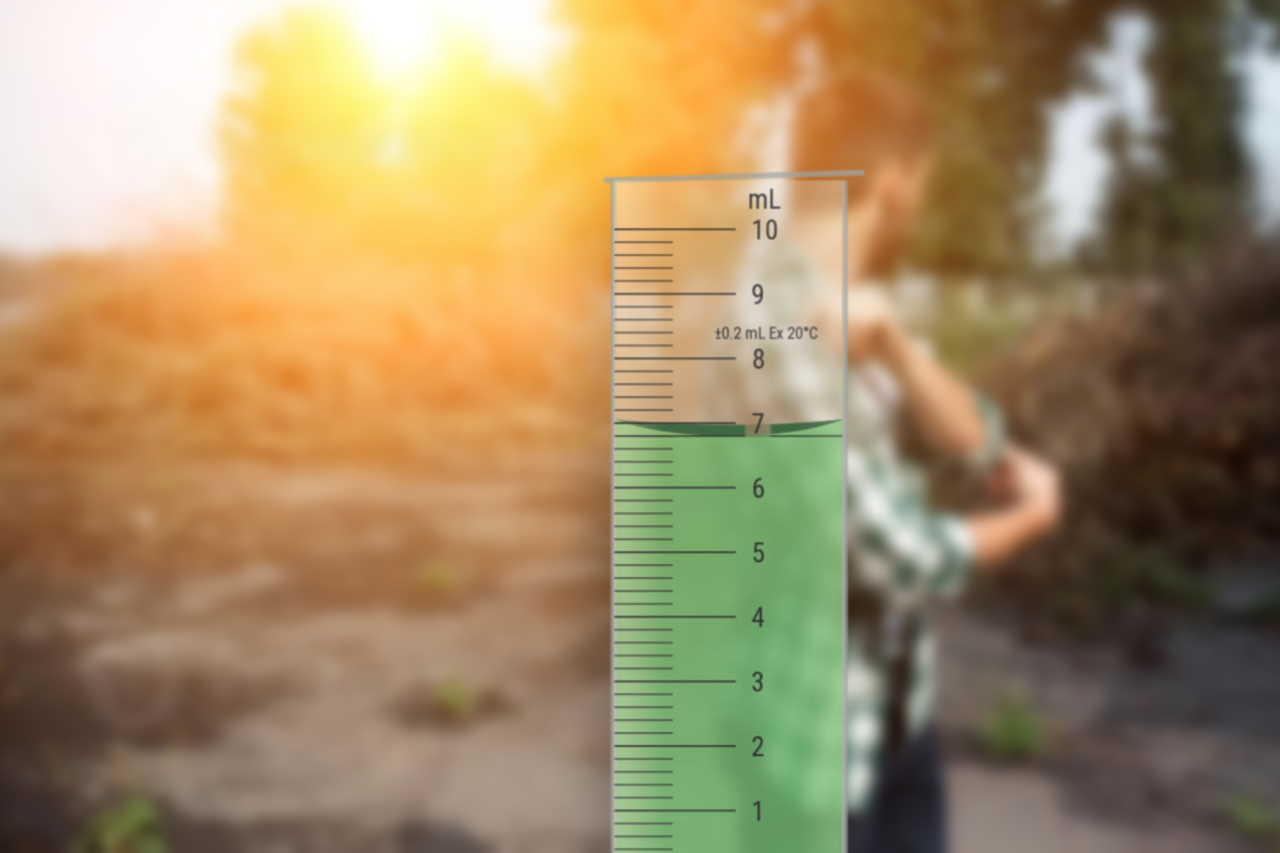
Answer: 6.8 mL
